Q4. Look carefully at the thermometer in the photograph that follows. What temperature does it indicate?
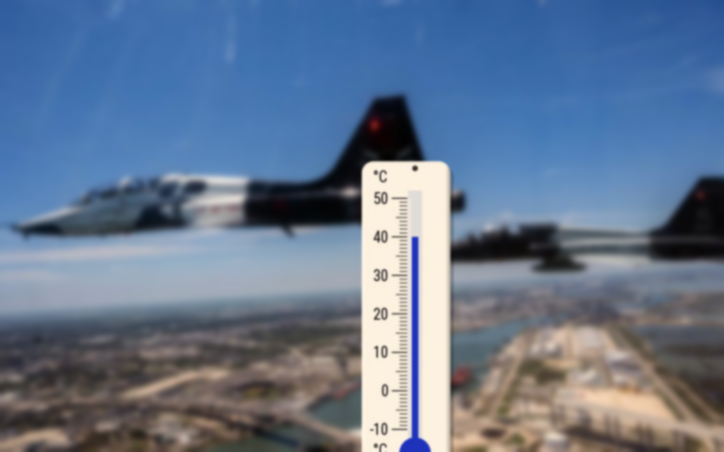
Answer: 40 °C
